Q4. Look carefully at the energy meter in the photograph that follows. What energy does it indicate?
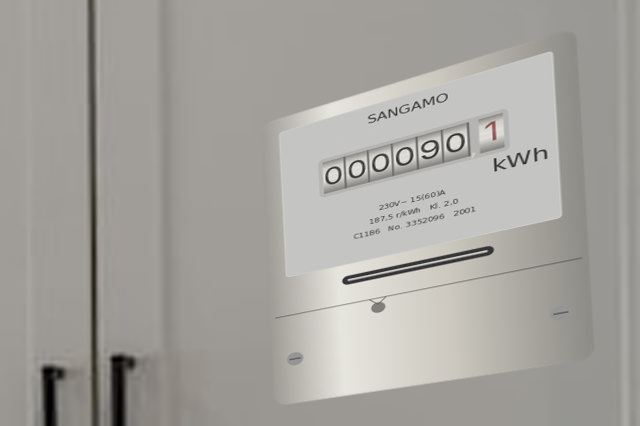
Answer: 90.1 kWh
